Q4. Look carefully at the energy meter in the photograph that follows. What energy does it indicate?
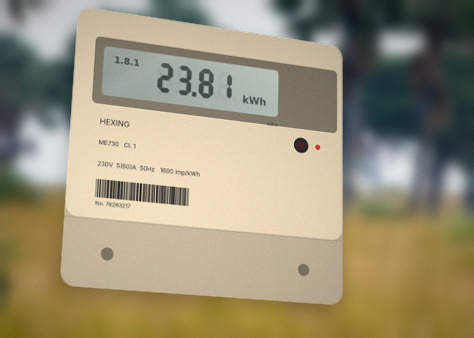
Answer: 23.81 kWh
